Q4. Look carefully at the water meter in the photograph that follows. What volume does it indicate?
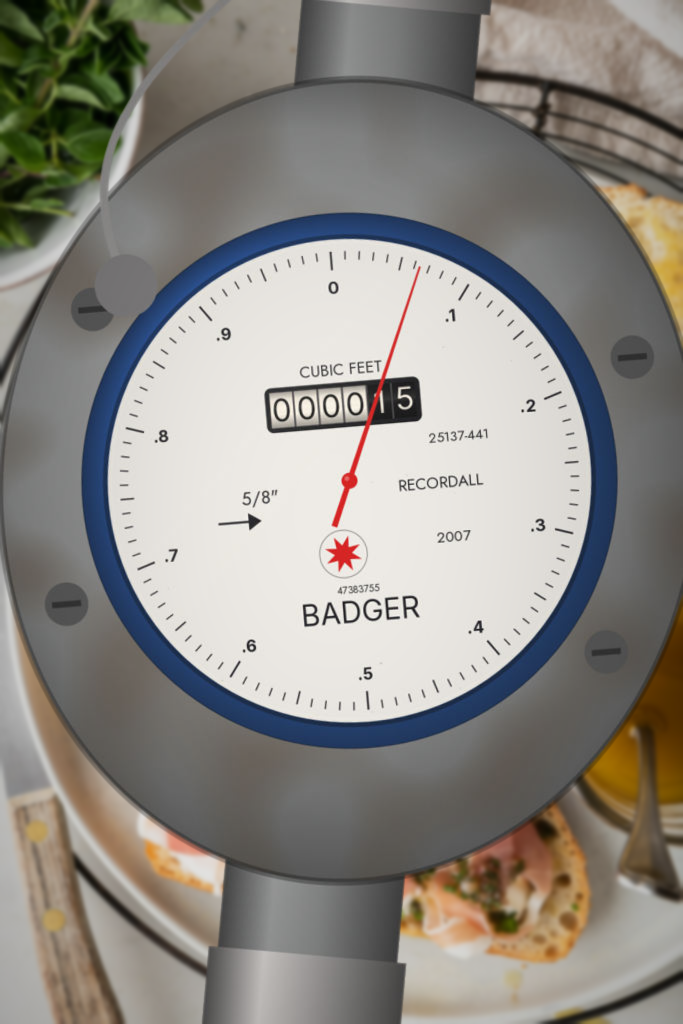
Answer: 15.06 ft³
